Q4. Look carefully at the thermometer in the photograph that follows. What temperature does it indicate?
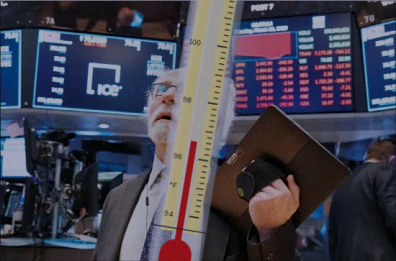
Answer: 96.6 °F
